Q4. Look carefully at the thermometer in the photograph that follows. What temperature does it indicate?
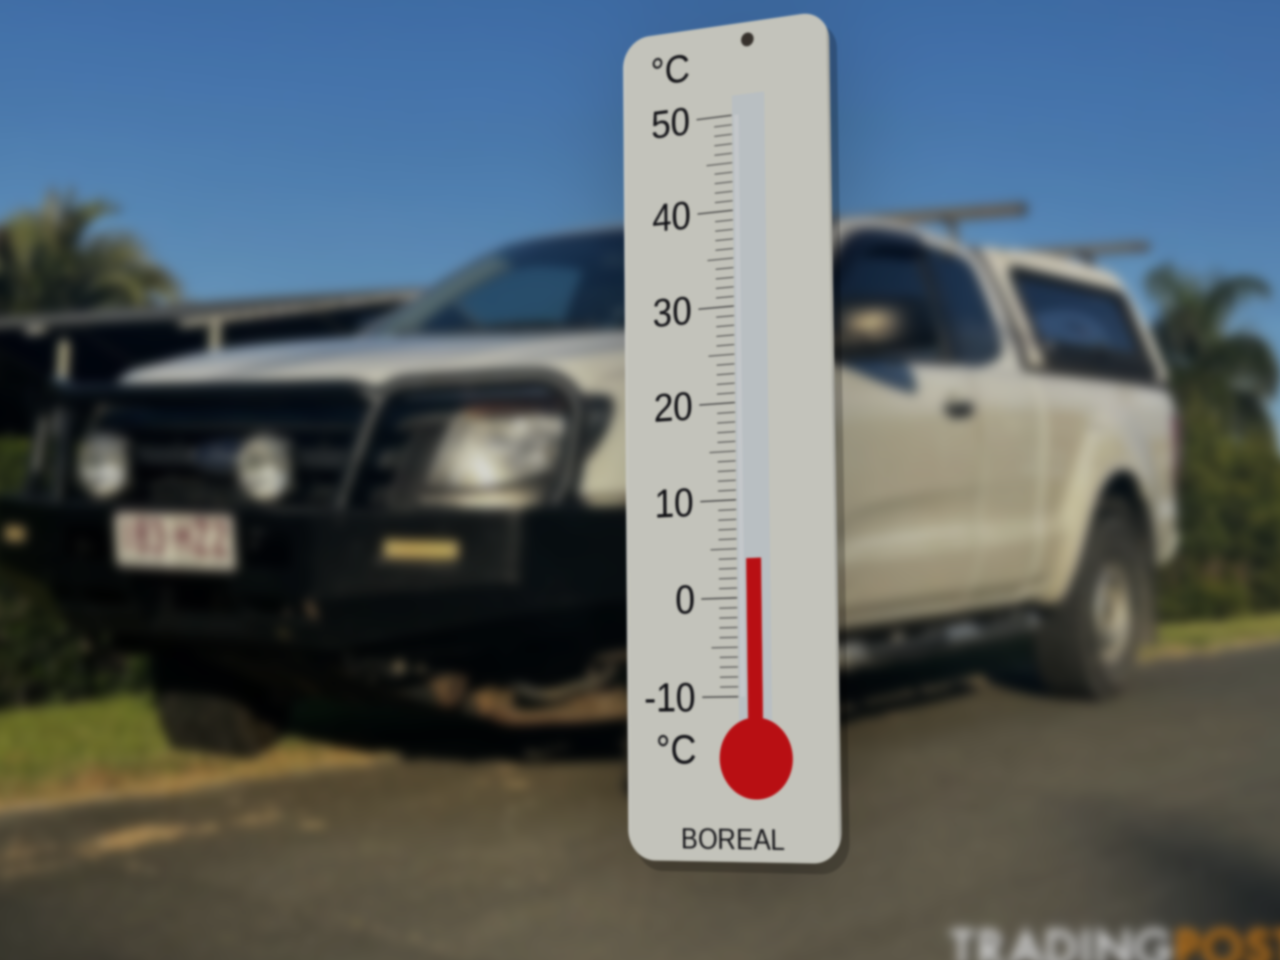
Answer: 4 °C
